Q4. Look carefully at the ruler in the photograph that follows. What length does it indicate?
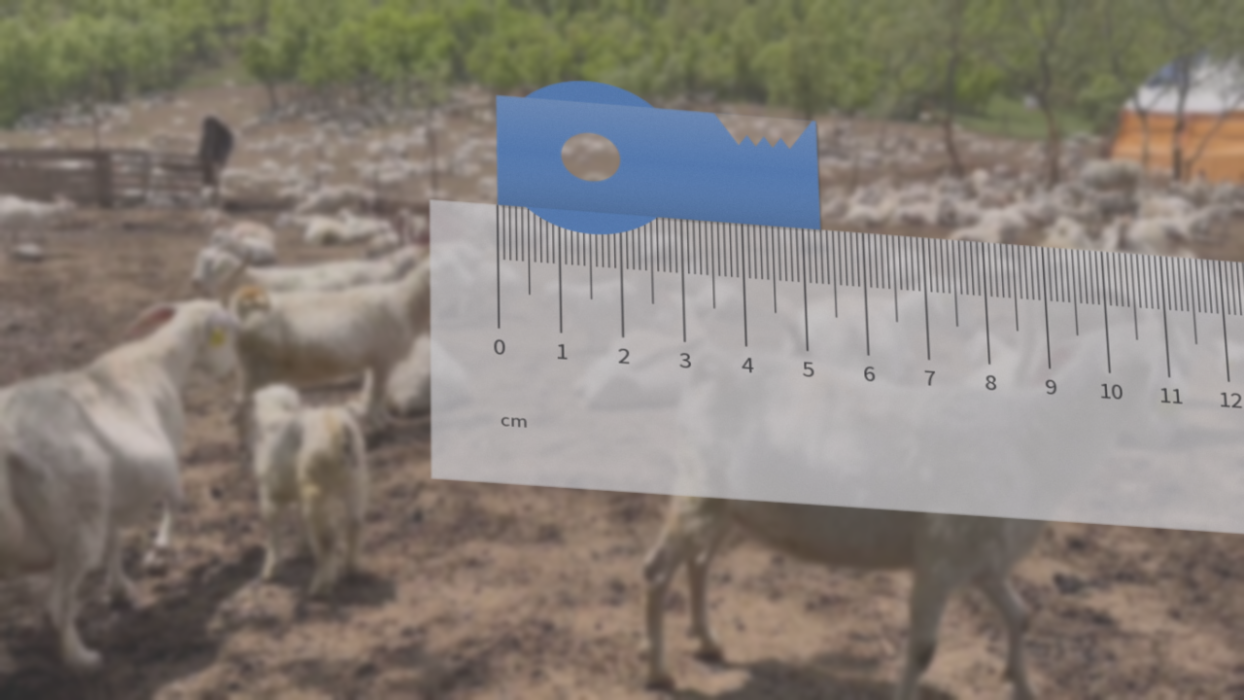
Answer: 5.3 cm
